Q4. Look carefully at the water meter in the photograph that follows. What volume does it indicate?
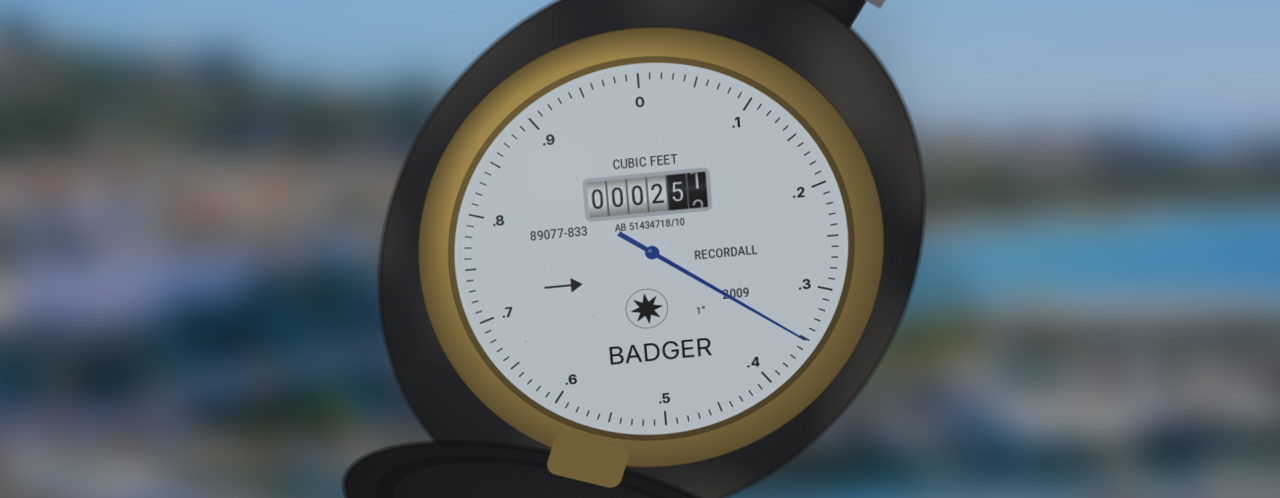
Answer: 251.35 ft³
